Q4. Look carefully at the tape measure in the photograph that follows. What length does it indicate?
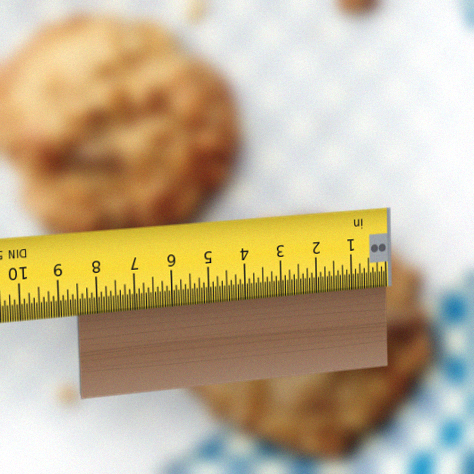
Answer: 8.5 in
